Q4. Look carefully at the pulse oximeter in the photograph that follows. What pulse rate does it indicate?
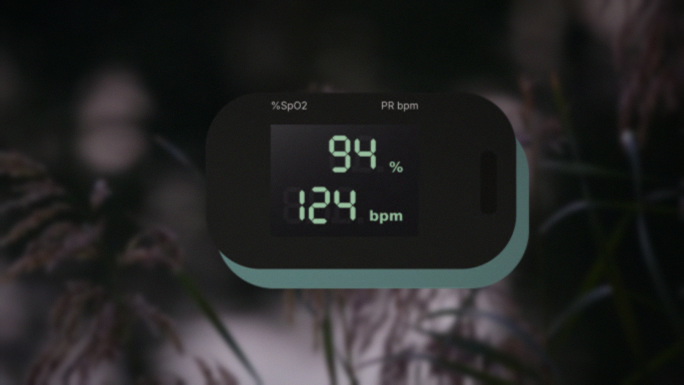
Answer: 124 bpm
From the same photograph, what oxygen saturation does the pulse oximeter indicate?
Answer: 94 %
